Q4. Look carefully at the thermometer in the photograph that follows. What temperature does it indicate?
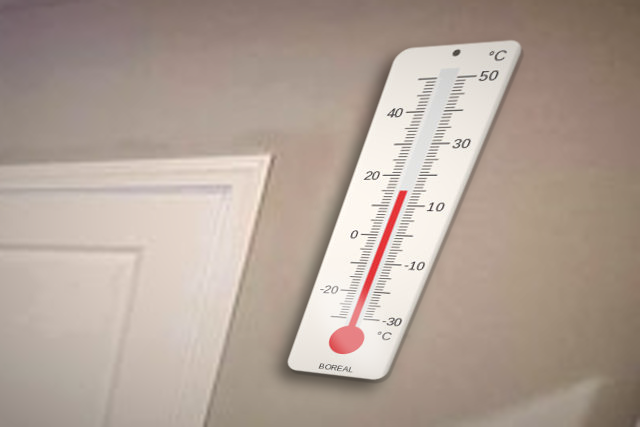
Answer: 15 °C
